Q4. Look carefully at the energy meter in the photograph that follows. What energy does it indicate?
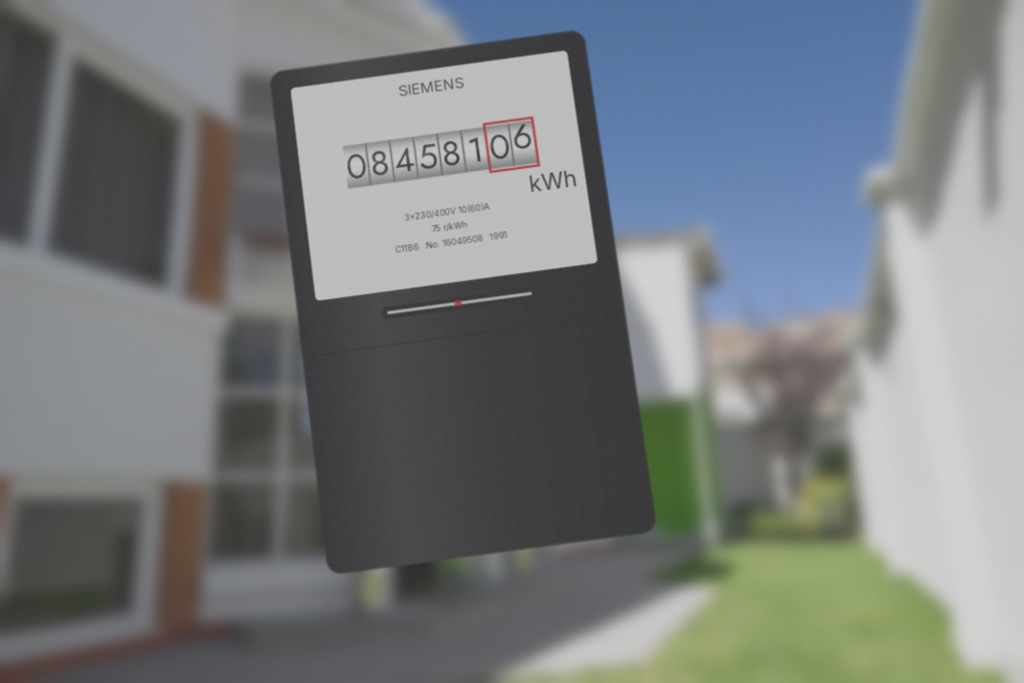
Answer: 84581.06 kWh
